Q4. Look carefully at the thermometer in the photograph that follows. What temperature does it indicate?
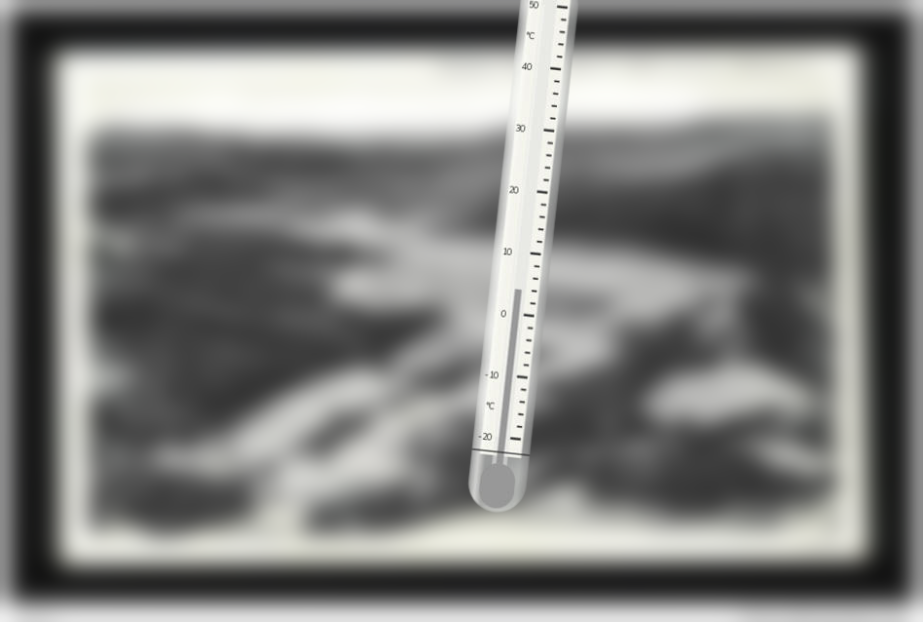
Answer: 4 °C
